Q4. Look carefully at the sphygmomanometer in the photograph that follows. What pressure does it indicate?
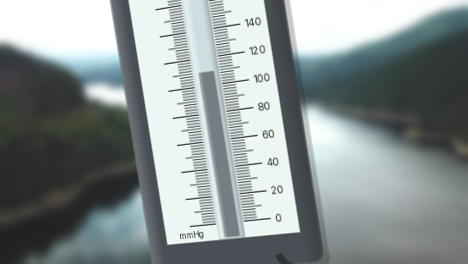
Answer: 110 mmHg
